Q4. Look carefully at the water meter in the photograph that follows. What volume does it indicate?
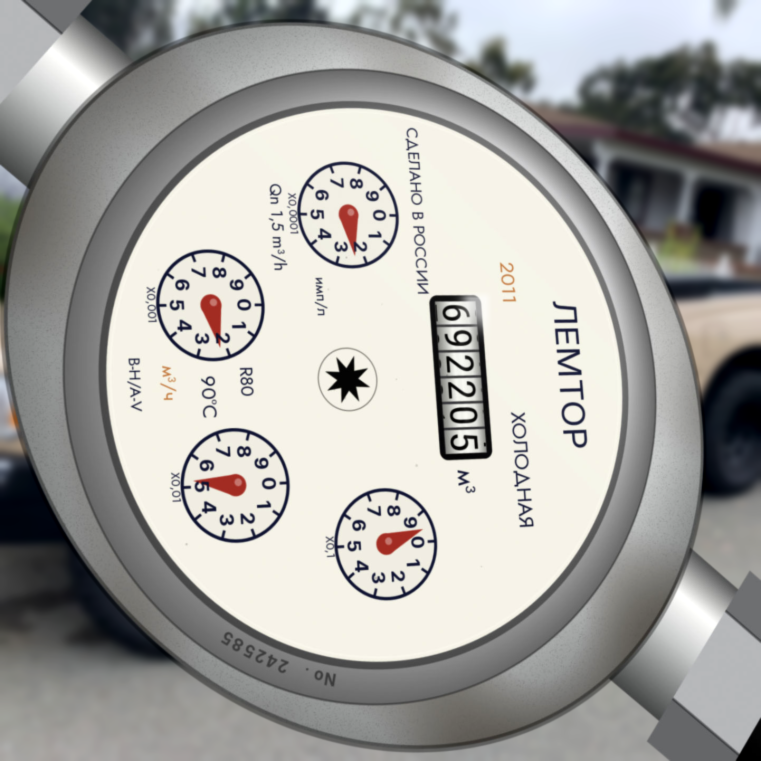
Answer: 692204.9522 m³
